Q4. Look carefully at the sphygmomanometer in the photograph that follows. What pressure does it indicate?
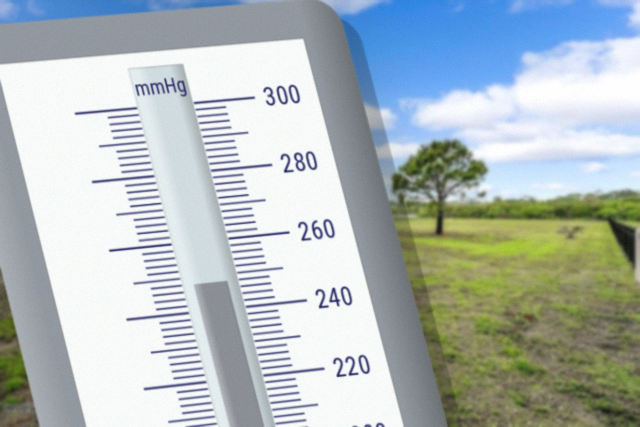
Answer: 248 mmHg
